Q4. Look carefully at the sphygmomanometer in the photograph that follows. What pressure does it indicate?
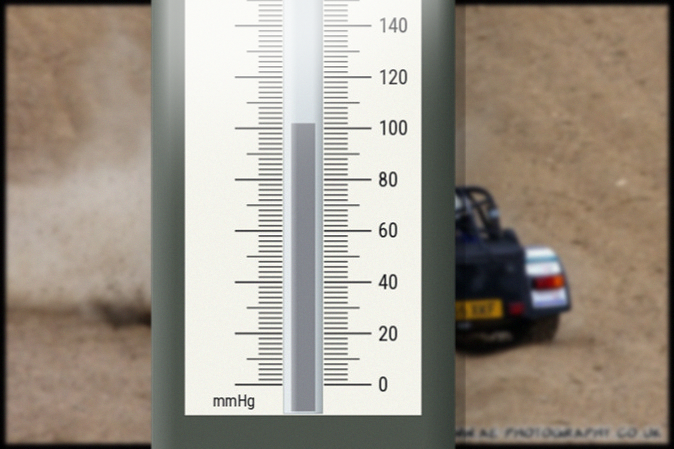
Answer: 102 mmHg
